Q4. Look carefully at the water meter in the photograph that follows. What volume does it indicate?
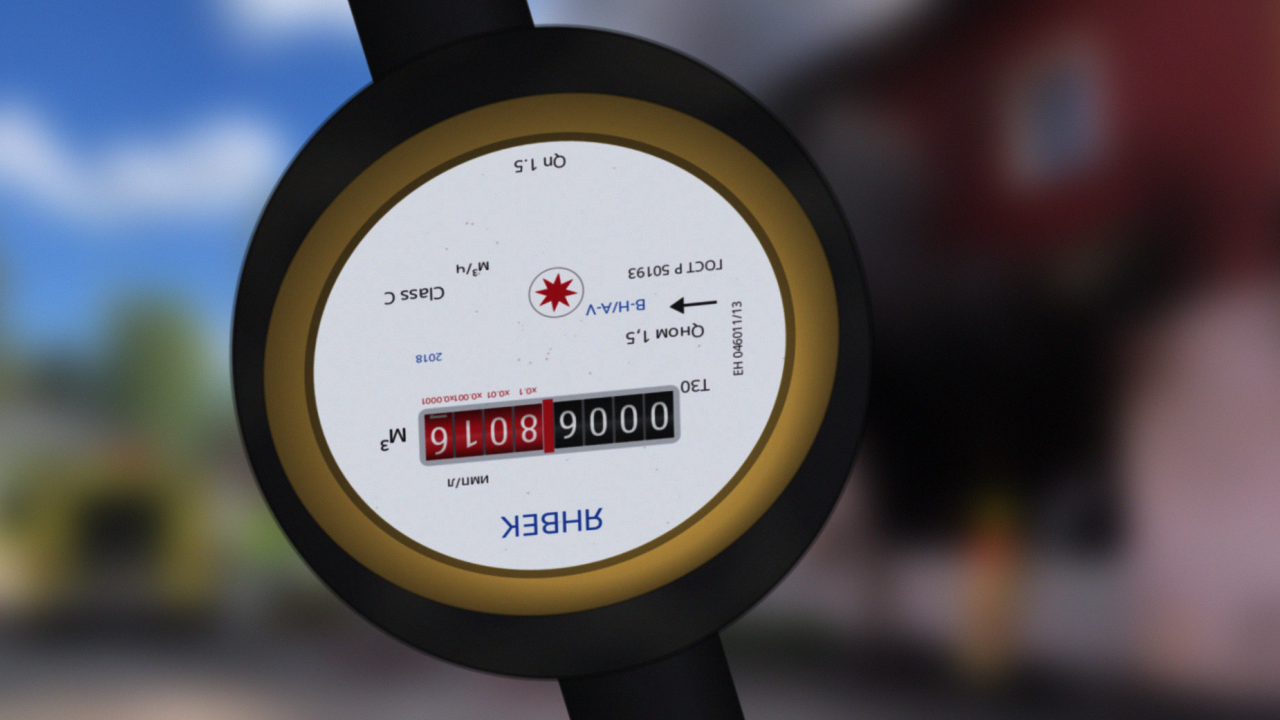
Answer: 6.8016 m³
